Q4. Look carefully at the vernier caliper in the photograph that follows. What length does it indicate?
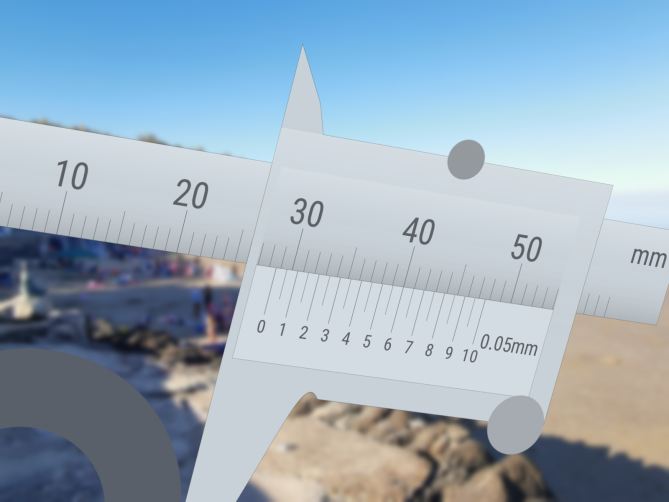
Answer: 28.6 mm
